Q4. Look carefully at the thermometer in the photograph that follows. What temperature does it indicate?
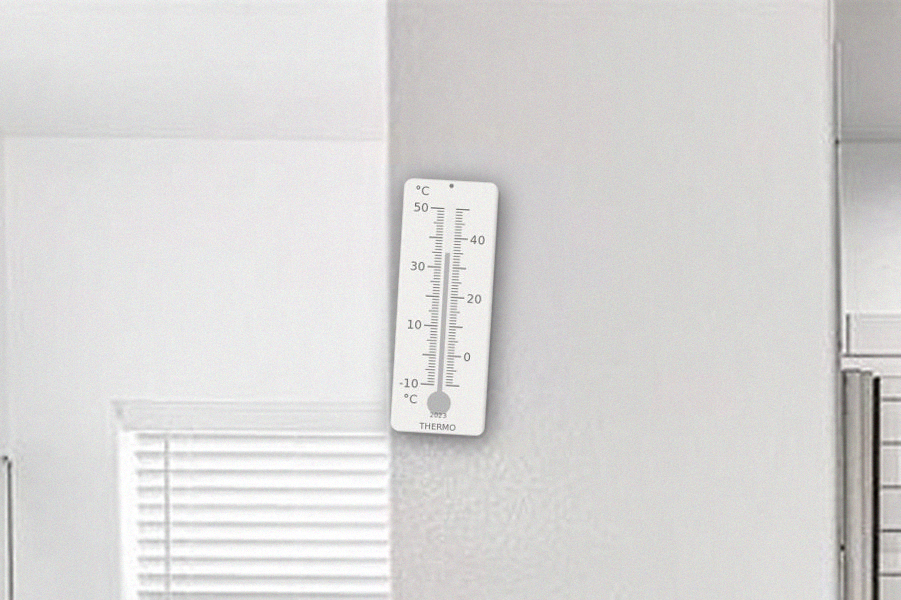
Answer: 35 °C
